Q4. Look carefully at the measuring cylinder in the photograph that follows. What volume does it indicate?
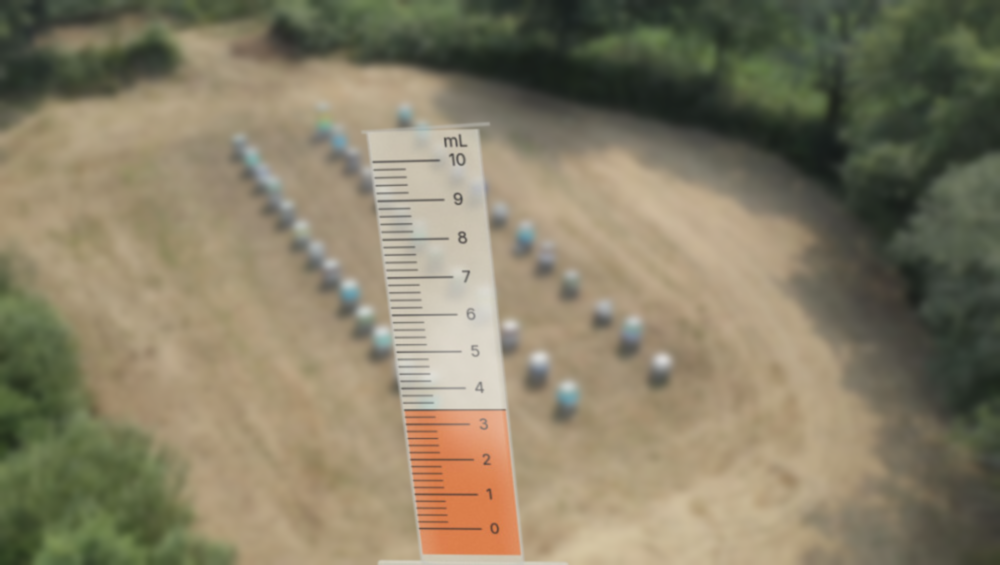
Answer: 3.4 mL
